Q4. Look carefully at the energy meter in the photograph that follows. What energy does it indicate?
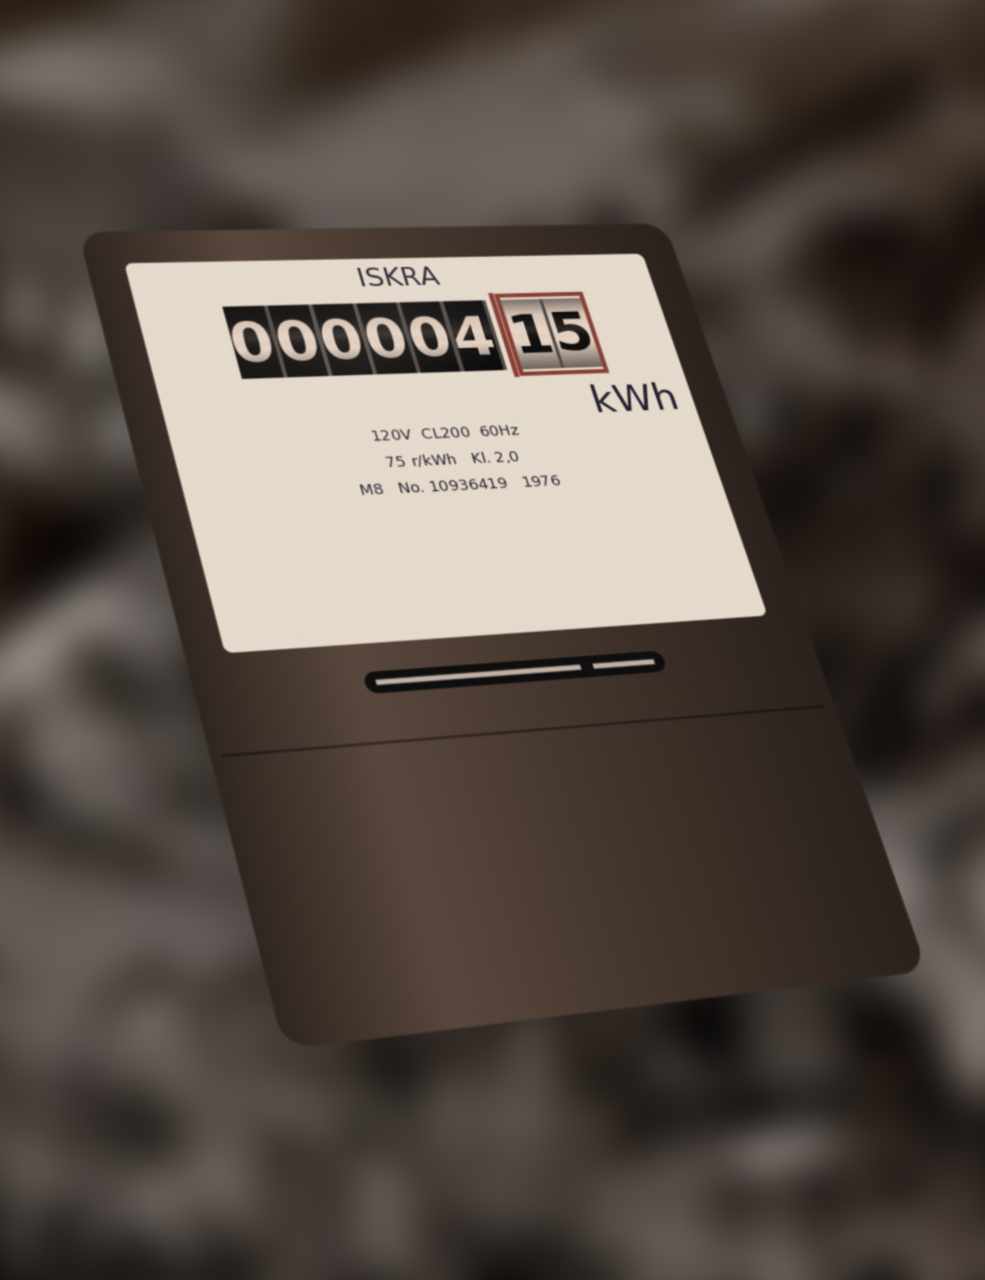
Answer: 4.15 kWh
